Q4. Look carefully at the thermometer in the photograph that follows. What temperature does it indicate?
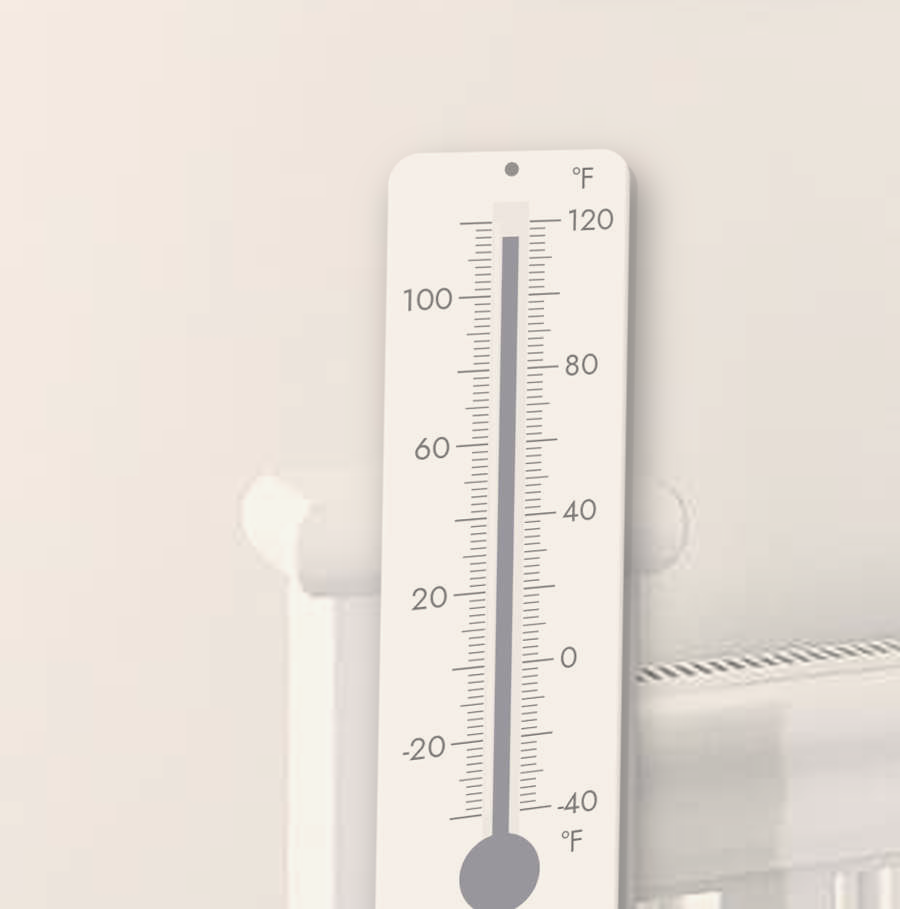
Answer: 116 °F
